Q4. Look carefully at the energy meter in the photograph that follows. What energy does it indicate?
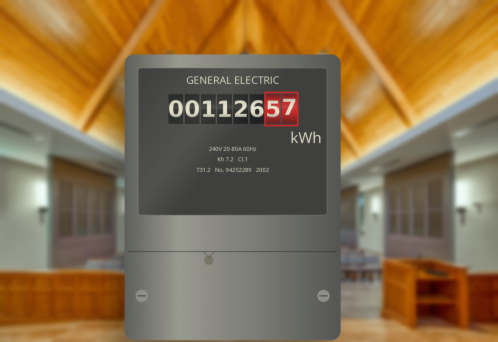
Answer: 1126.57 kWh
